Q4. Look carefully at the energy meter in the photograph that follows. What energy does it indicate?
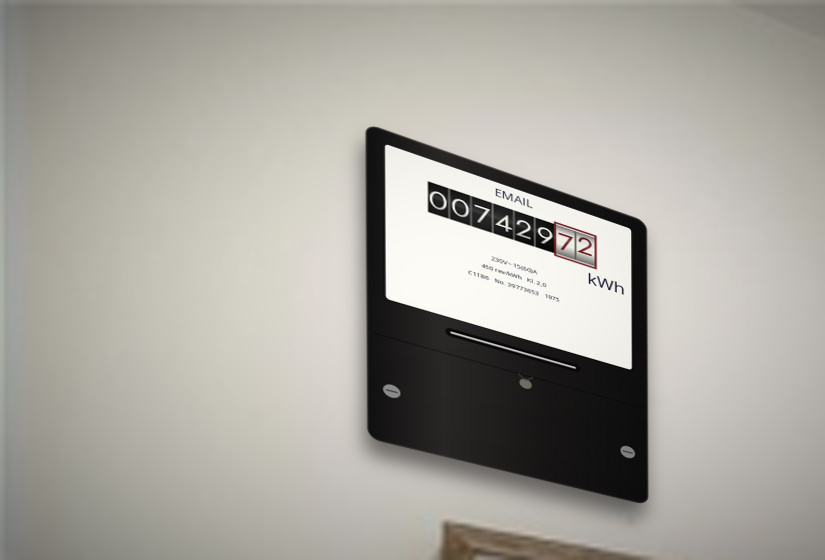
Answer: 7429.72 kWh
